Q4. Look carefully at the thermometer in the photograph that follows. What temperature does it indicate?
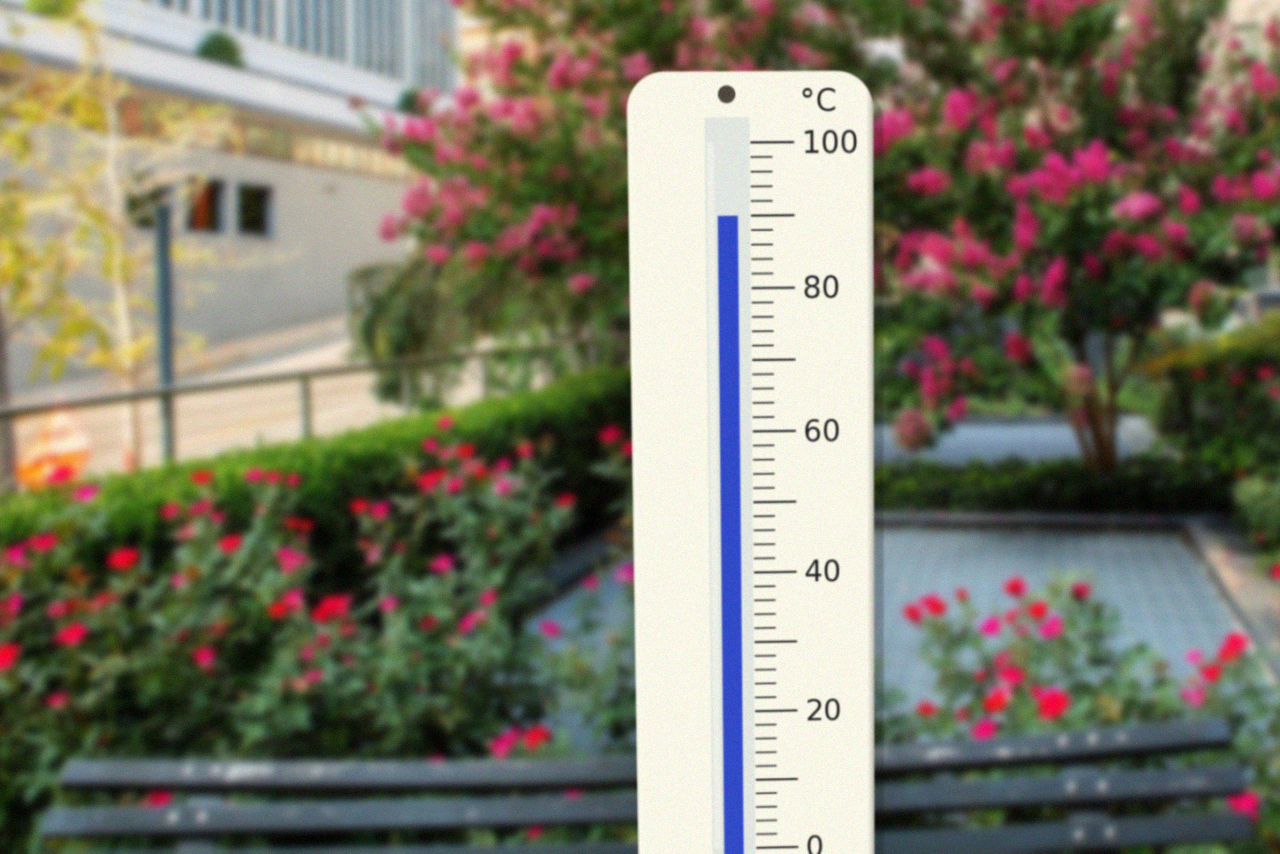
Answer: 90 °C
